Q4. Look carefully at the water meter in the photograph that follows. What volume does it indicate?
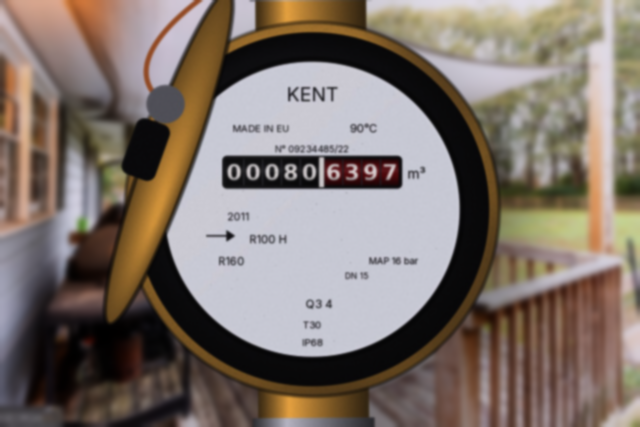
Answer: 80.6397 m³
